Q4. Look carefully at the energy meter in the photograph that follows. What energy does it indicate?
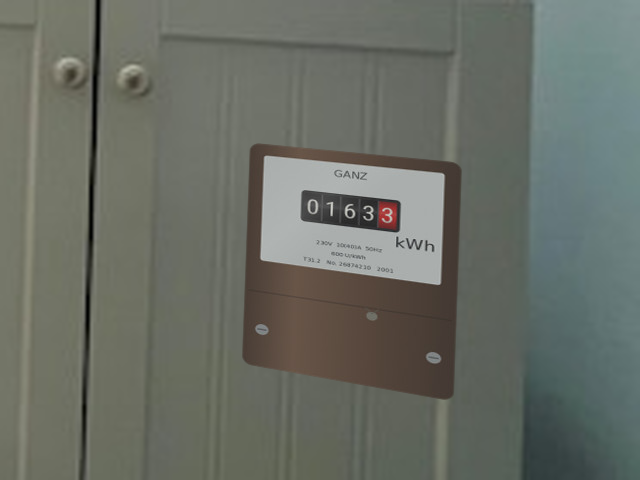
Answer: 163.3 kWh
